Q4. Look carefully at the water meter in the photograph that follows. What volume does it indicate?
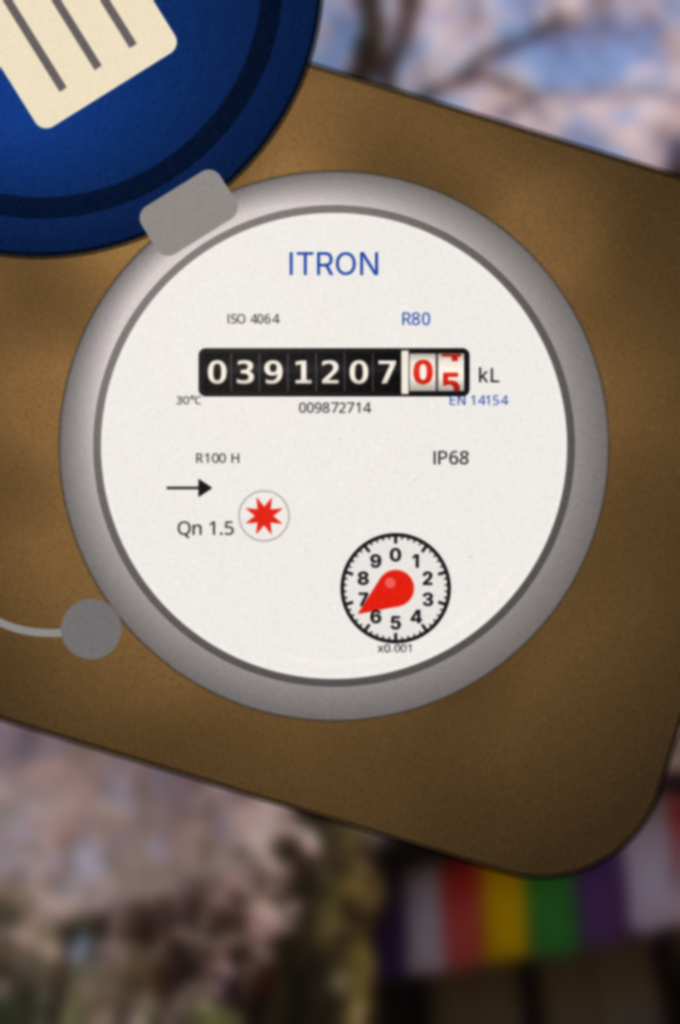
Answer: 391207.046 kL
